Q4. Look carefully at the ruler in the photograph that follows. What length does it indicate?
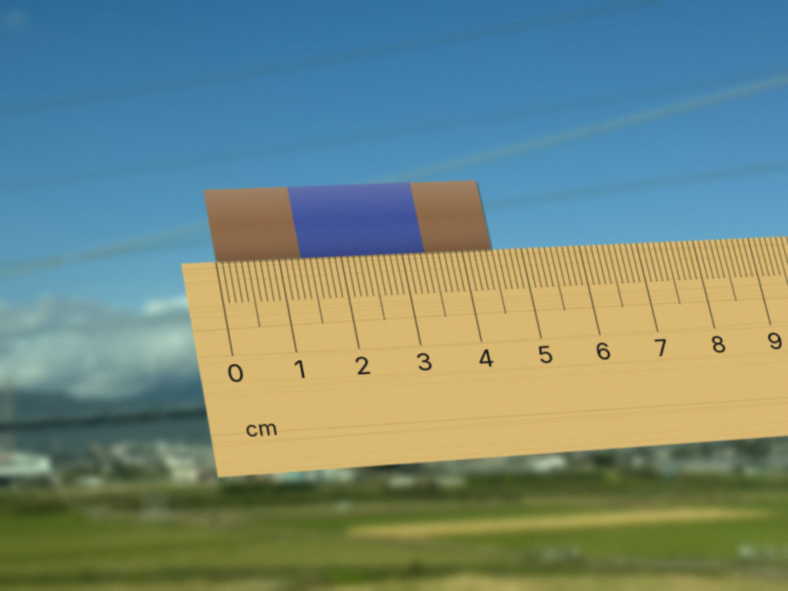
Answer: 4.5 cm
